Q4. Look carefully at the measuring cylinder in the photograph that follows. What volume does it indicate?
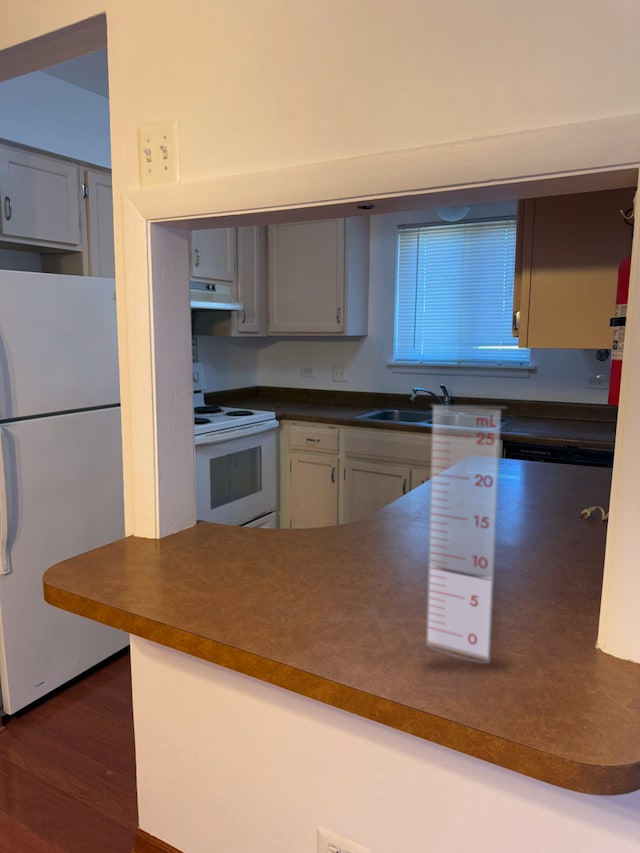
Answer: 8 mL
